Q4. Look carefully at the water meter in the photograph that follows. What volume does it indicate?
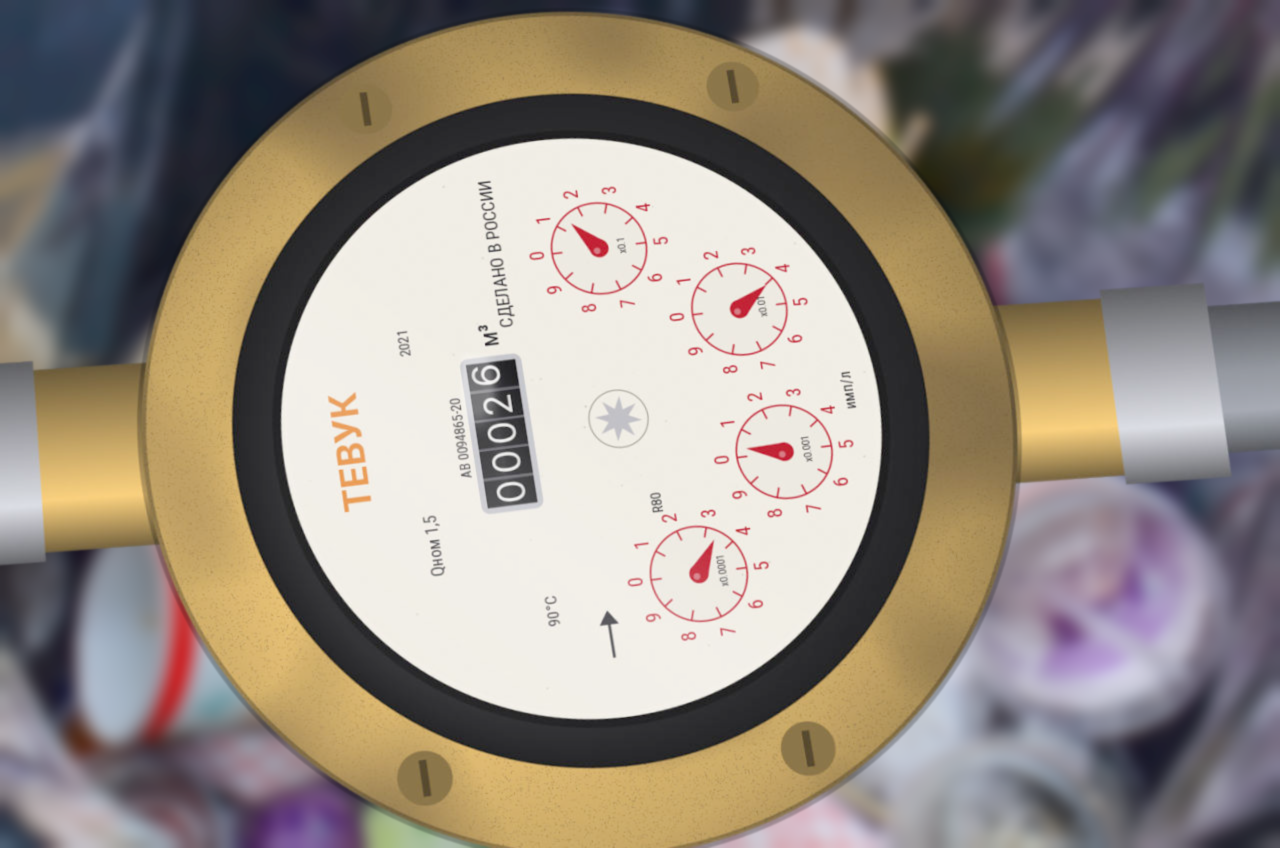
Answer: 26.1403 m³
